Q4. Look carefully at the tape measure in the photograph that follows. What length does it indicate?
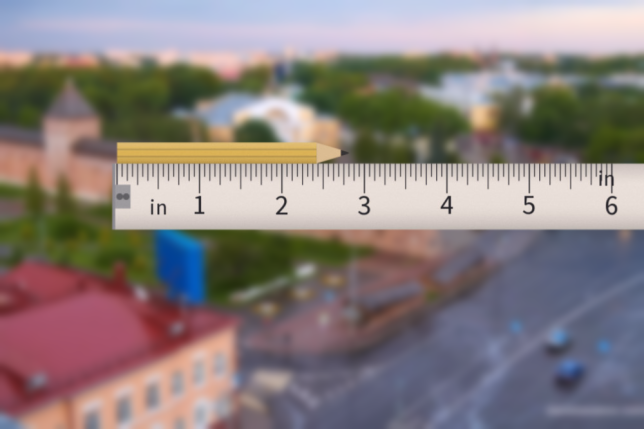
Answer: 2.8125 in
